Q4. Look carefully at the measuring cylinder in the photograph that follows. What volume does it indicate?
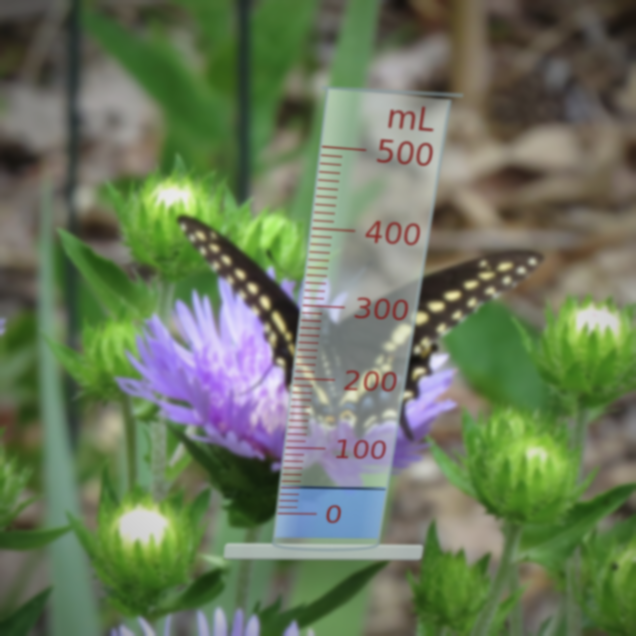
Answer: 40 mL
